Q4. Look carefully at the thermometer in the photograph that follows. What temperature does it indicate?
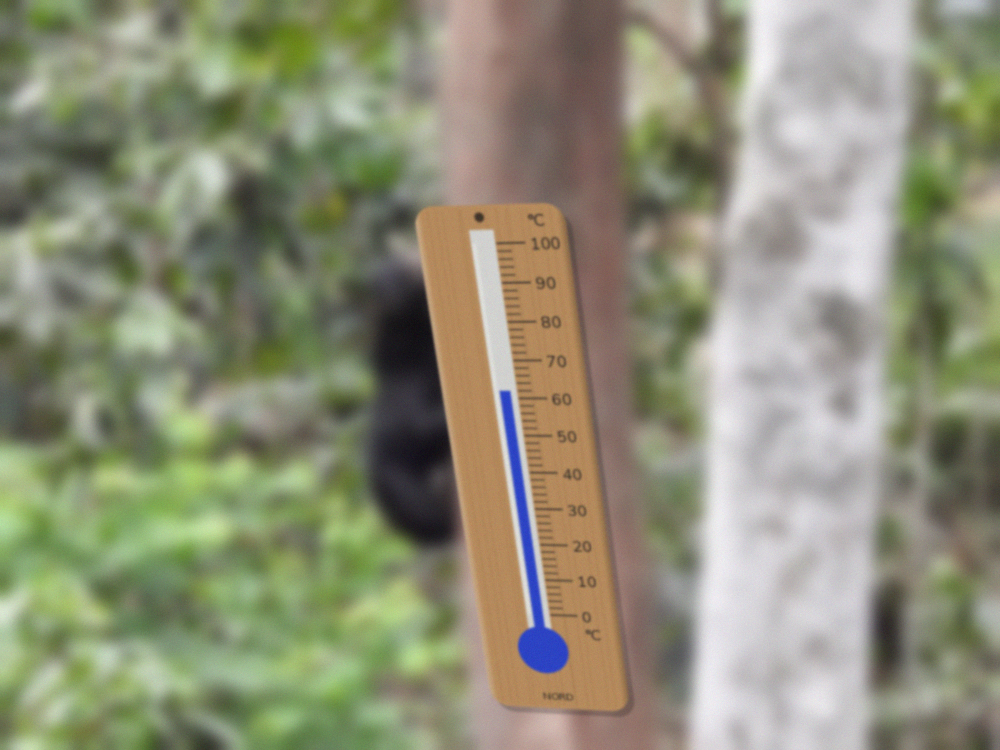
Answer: 62 °C
